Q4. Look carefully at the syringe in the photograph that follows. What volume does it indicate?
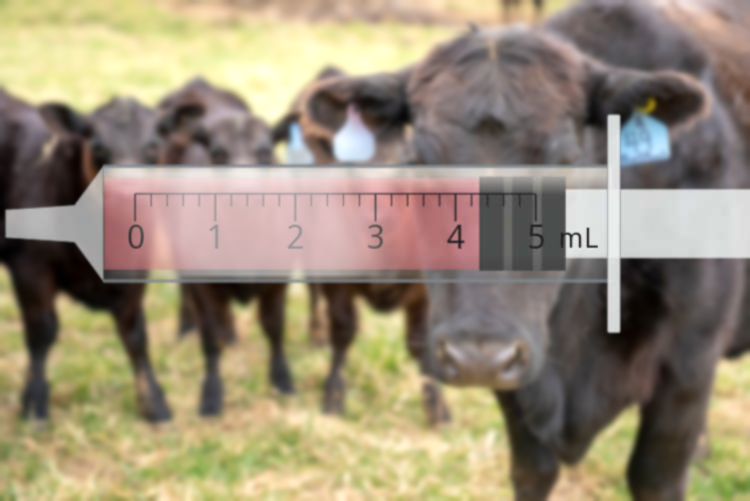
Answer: 4.3 mL
